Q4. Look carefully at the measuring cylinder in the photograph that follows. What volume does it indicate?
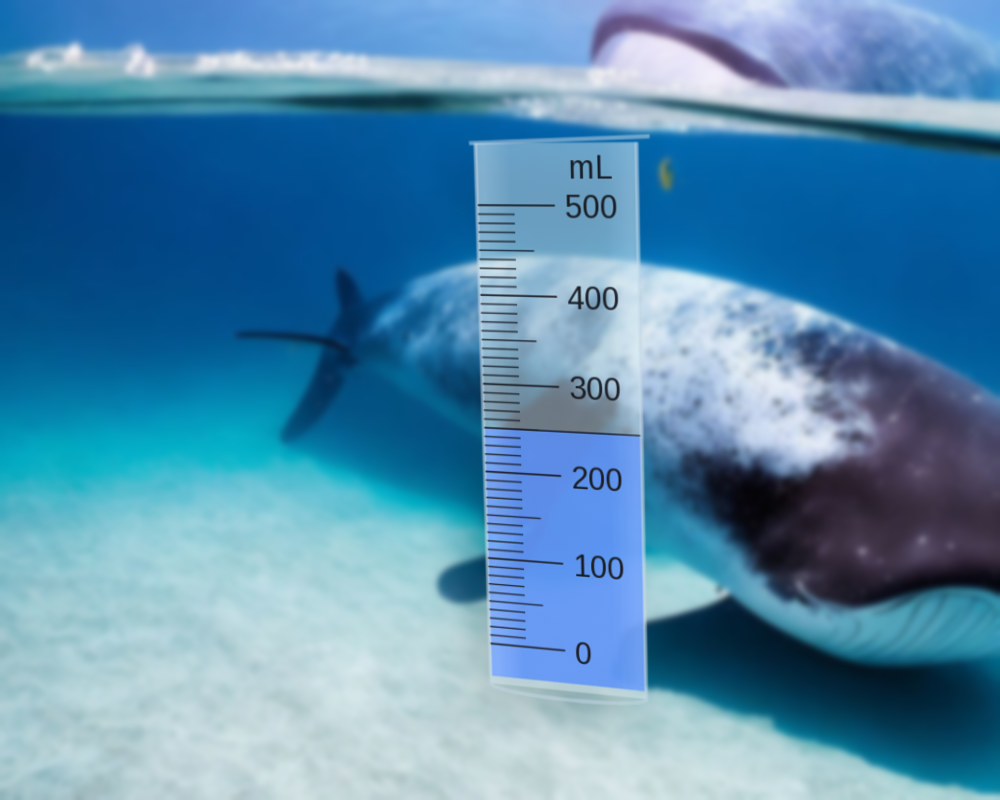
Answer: 250 mL
